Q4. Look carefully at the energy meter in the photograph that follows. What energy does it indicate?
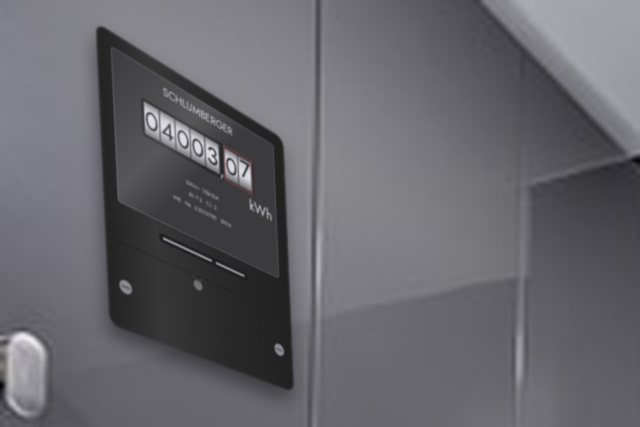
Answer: 4003.07 kWh
